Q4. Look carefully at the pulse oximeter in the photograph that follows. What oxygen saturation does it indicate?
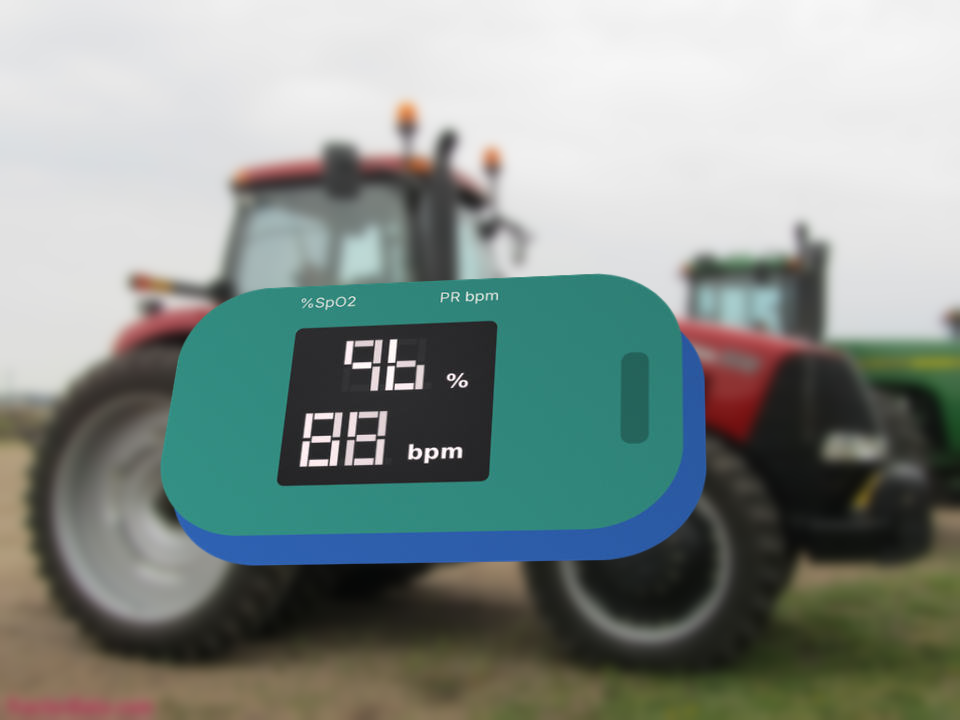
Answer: 96 %
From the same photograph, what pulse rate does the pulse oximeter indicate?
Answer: 88 bpm
